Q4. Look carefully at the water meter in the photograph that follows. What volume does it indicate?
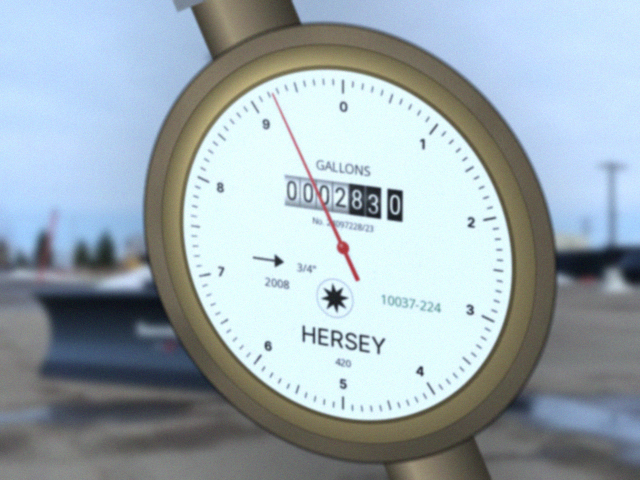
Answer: 2829.2 gal
